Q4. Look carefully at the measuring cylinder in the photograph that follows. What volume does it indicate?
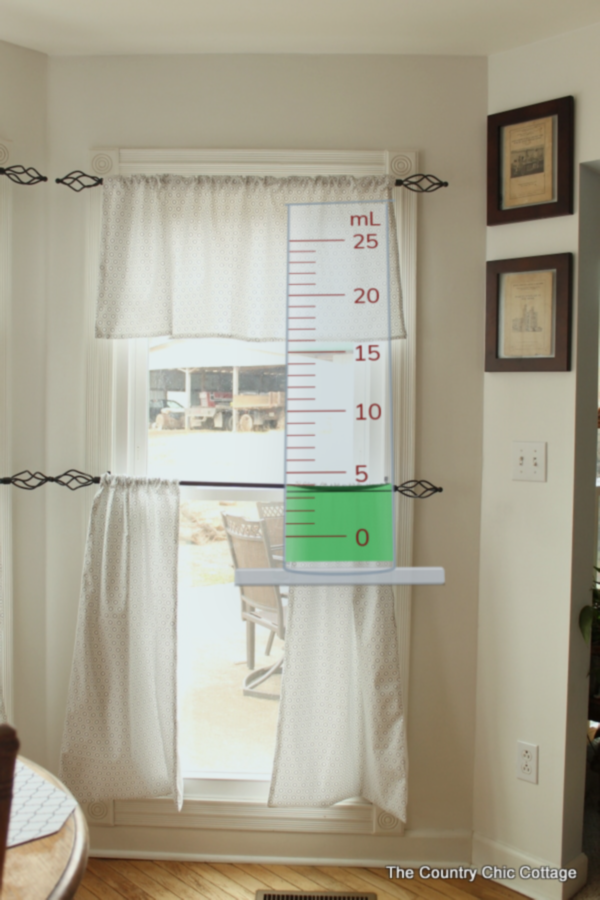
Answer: 3.5 mL
